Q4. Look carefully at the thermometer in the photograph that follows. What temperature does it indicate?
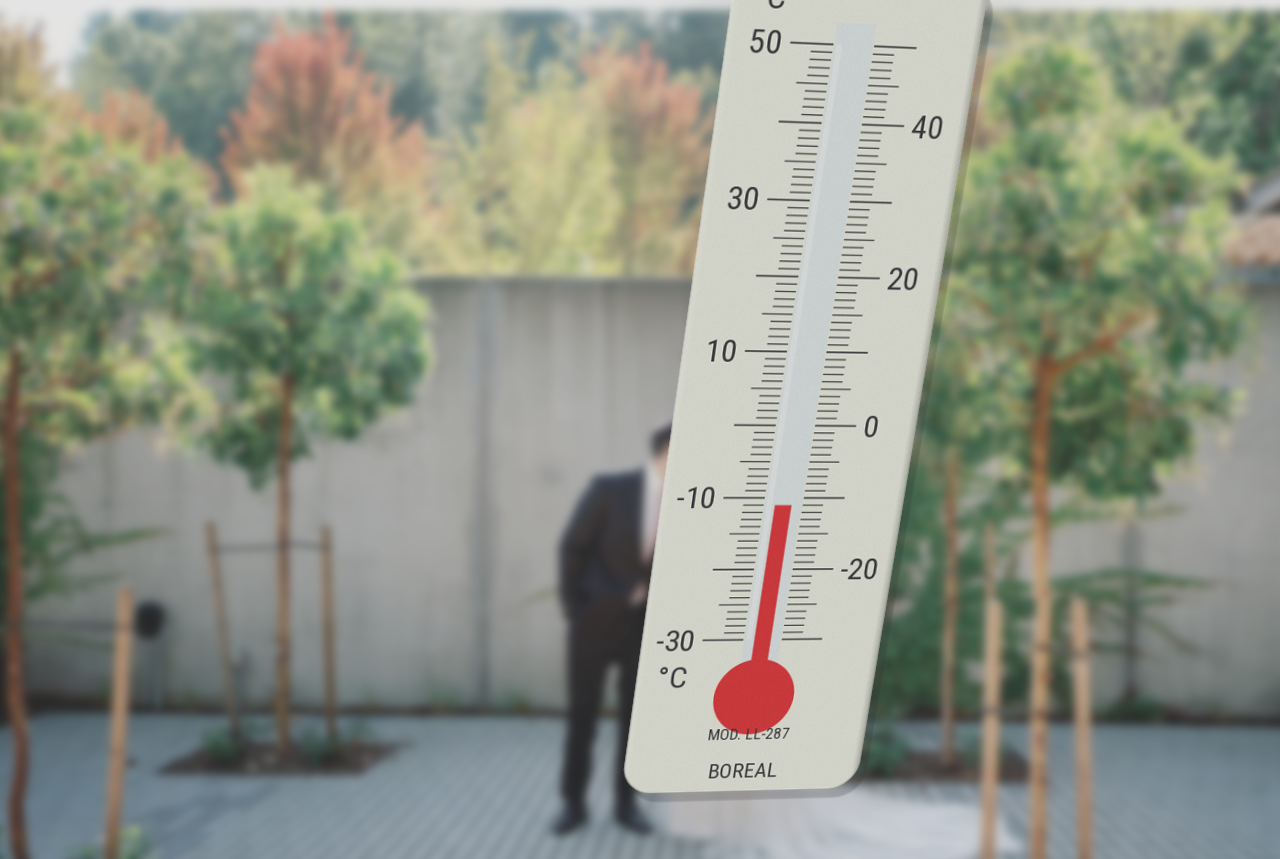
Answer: -11 °C
